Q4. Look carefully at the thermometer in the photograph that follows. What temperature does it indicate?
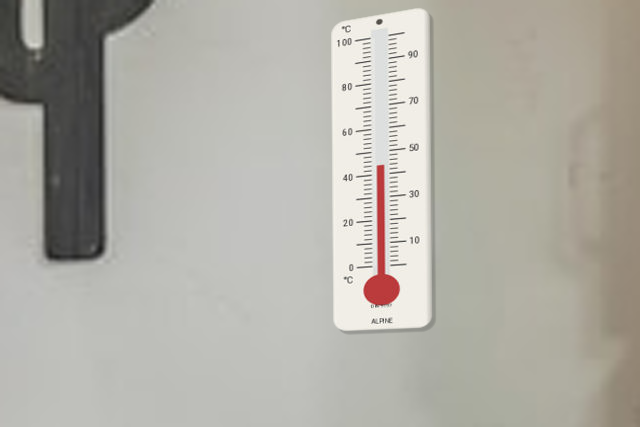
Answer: 44 °C
